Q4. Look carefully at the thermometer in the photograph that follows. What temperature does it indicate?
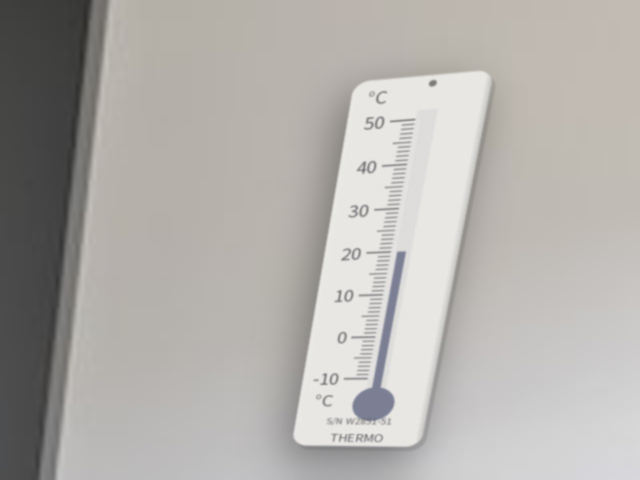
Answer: 20 °C
